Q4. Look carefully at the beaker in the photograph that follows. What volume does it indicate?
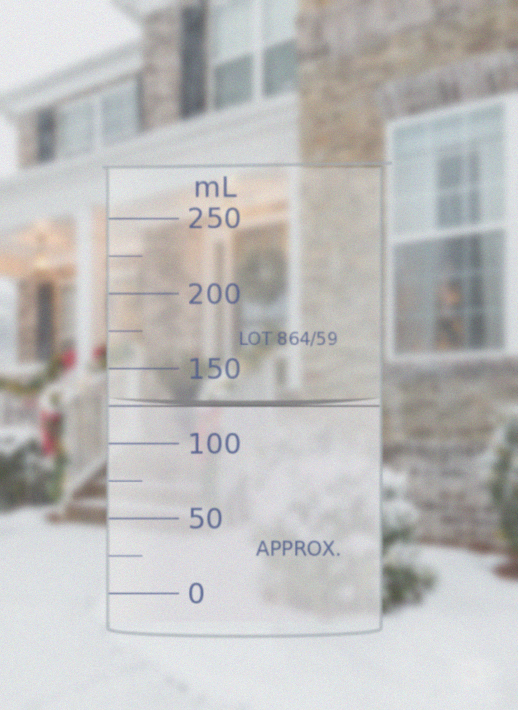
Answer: 125 mL
